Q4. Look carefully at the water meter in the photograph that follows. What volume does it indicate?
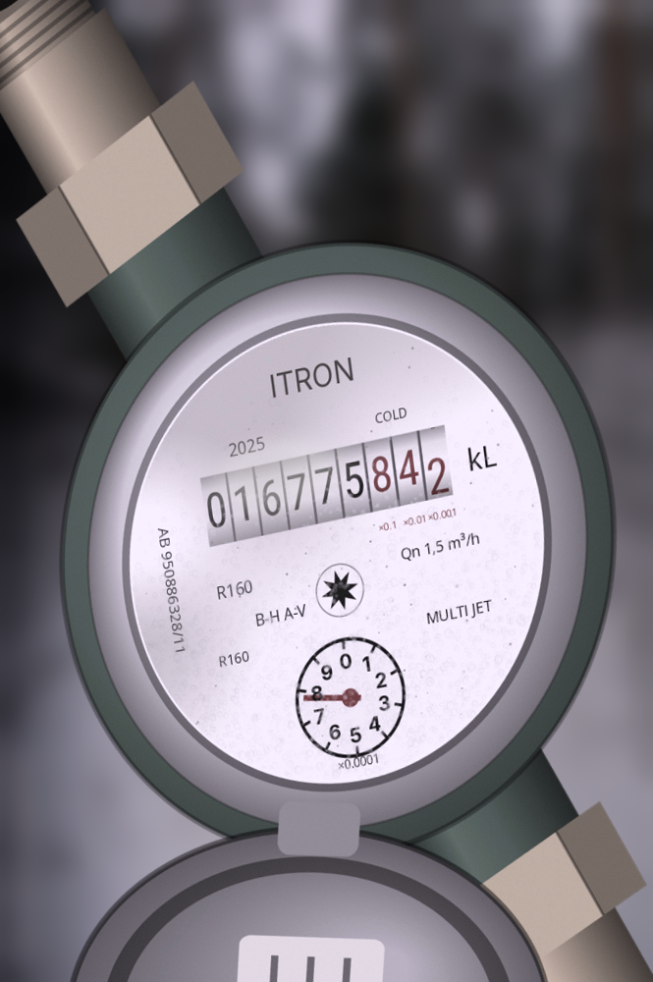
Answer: 16775.8417 kL
